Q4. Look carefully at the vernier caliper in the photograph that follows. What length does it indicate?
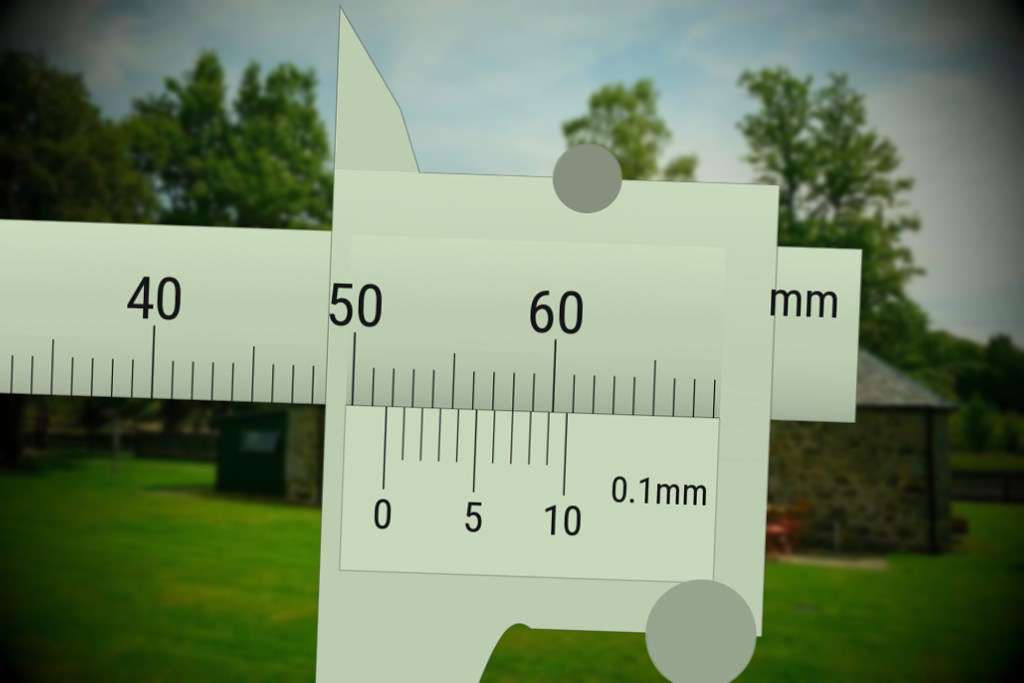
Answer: 51.7 mm
